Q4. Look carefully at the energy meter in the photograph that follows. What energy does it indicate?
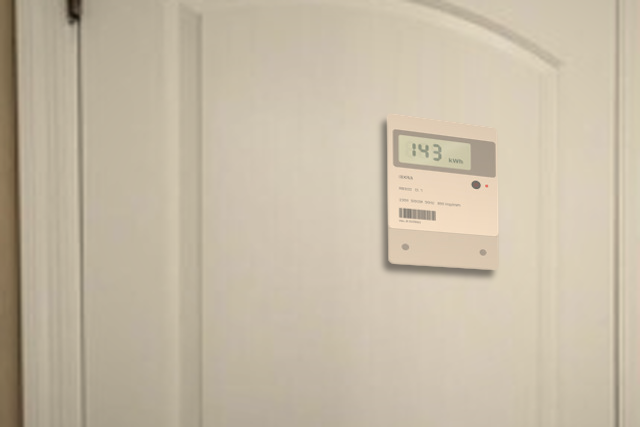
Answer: 143 kWh
